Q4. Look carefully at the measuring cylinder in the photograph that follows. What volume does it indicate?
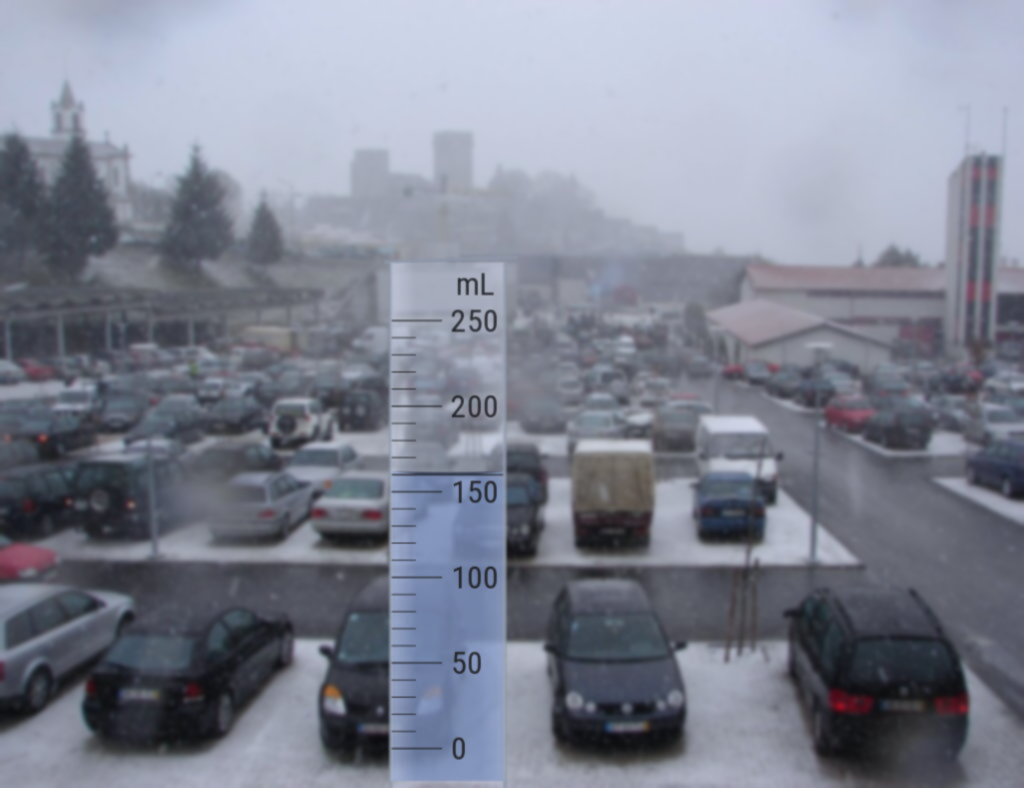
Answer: 160 mL
